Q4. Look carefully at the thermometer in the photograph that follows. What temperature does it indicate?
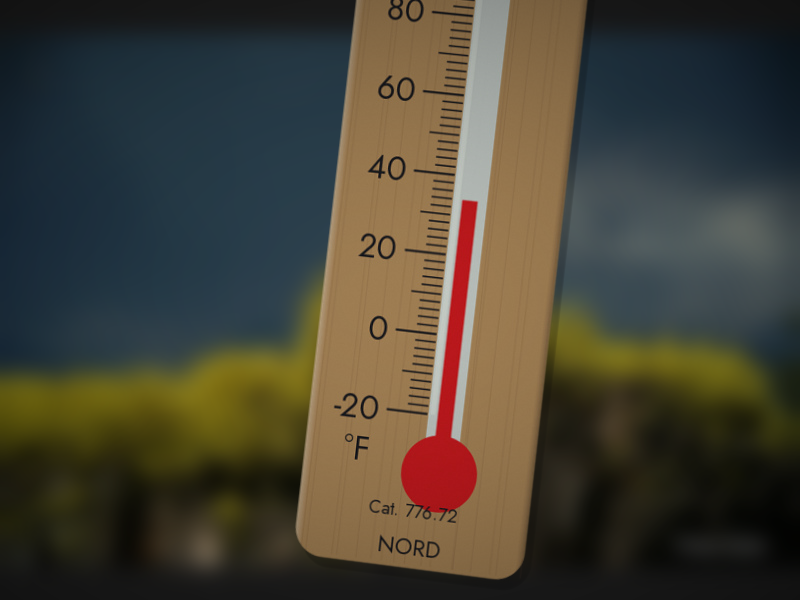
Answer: 34 °F
